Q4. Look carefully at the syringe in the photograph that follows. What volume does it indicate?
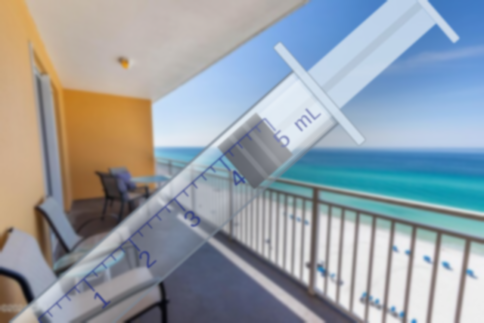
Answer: 4.1 mL
